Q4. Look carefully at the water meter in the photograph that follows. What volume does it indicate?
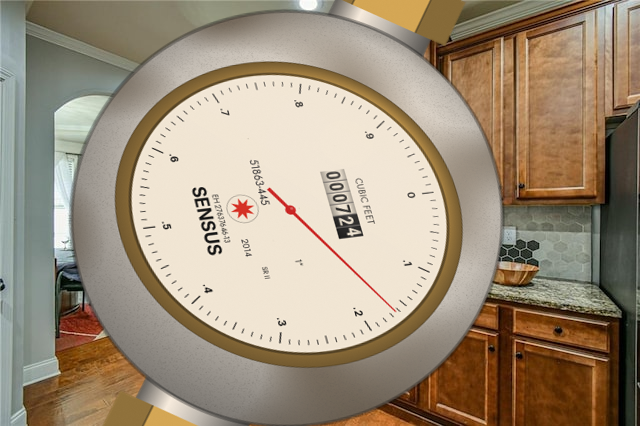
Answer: 724.16 ft³
